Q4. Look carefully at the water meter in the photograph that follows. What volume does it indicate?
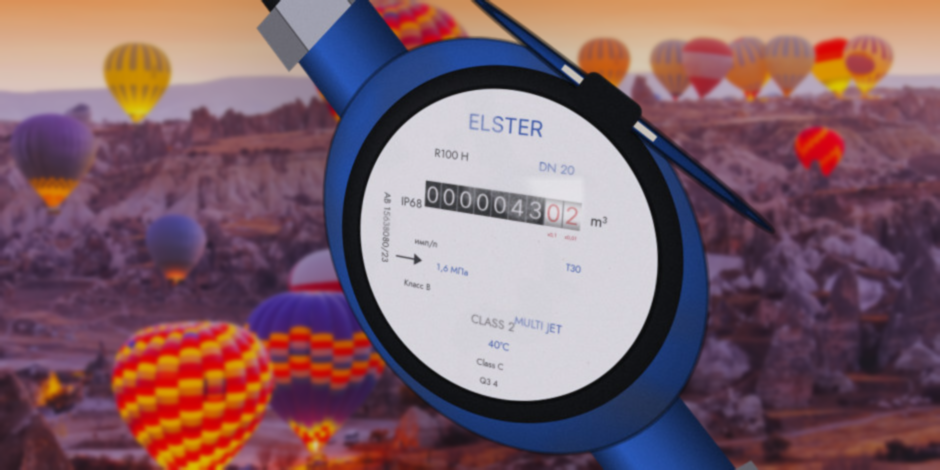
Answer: 43.02 m³
